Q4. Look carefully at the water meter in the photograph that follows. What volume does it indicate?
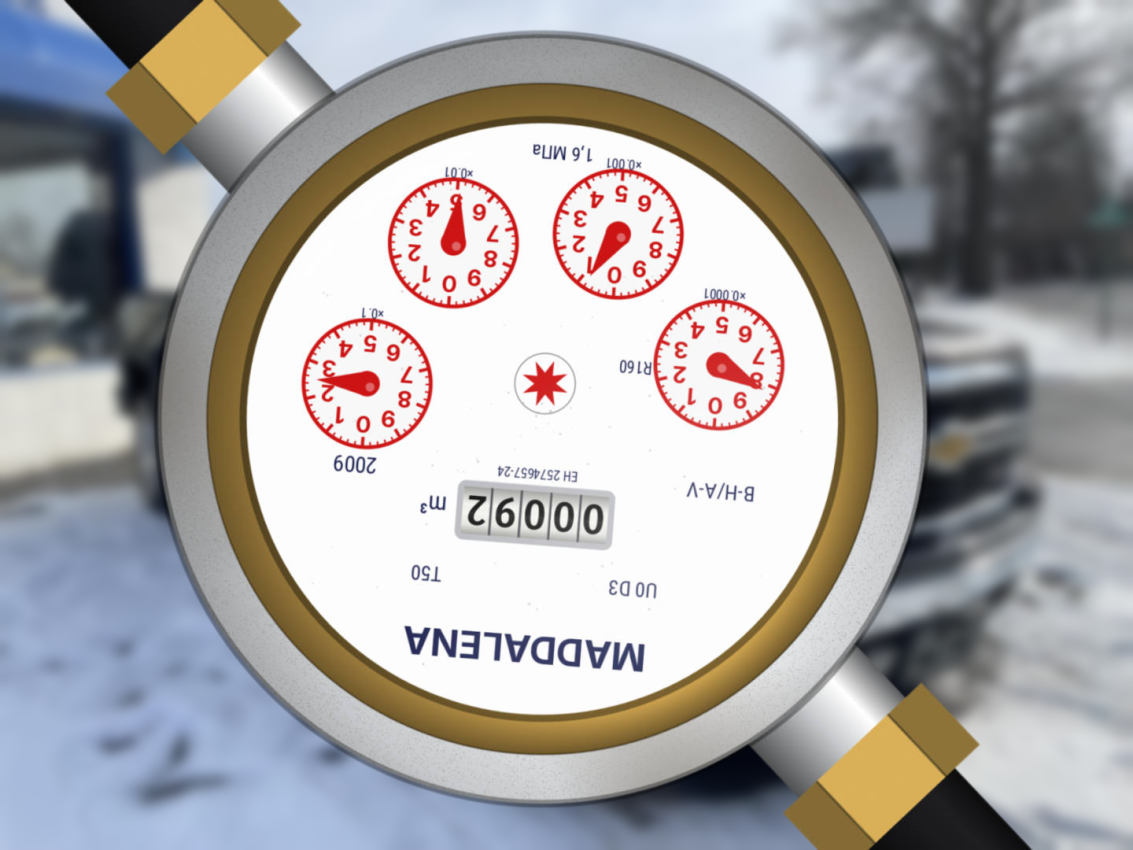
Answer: 92.2508 m³
